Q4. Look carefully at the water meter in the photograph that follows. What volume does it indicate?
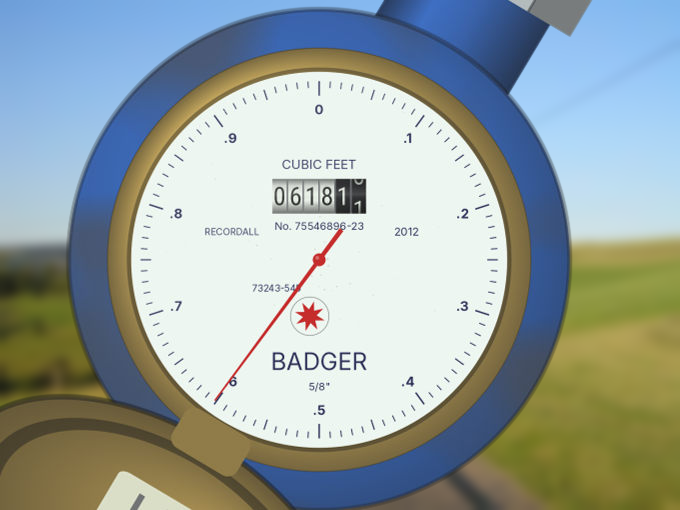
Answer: 61810.60 ft³
